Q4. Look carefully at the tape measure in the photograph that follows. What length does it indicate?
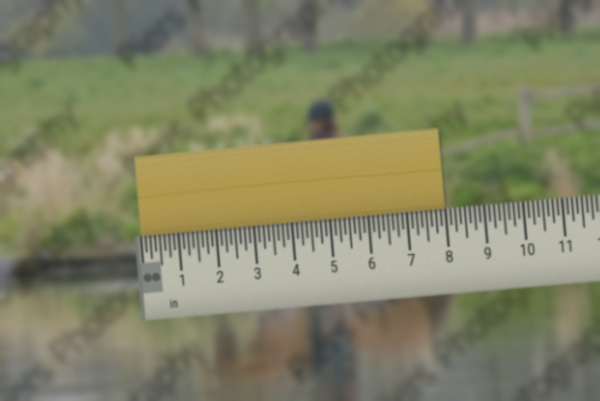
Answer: 8 in
